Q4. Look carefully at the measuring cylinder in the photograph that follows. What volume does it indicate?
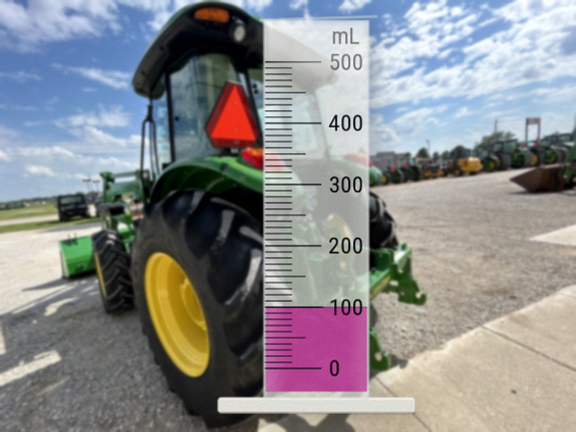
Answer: 100 mL
